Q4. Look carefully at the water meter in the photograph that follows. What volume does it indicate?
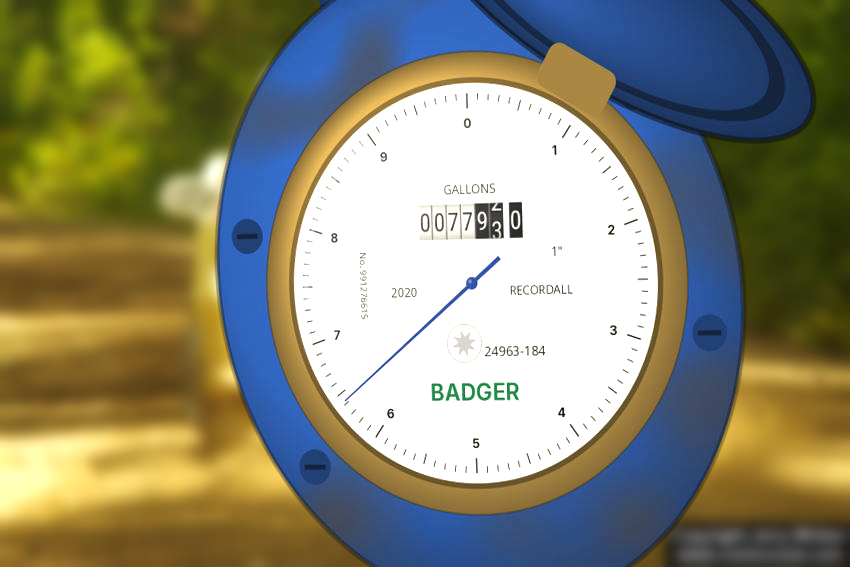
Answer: 77926.4 gal
